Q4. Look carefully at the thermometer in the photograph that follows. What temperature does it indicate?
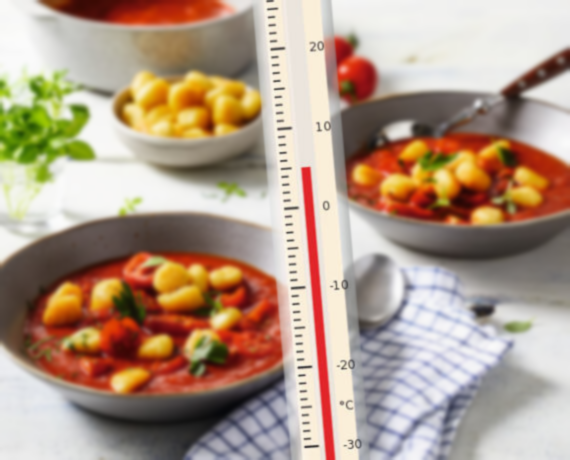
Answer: 5 °C
